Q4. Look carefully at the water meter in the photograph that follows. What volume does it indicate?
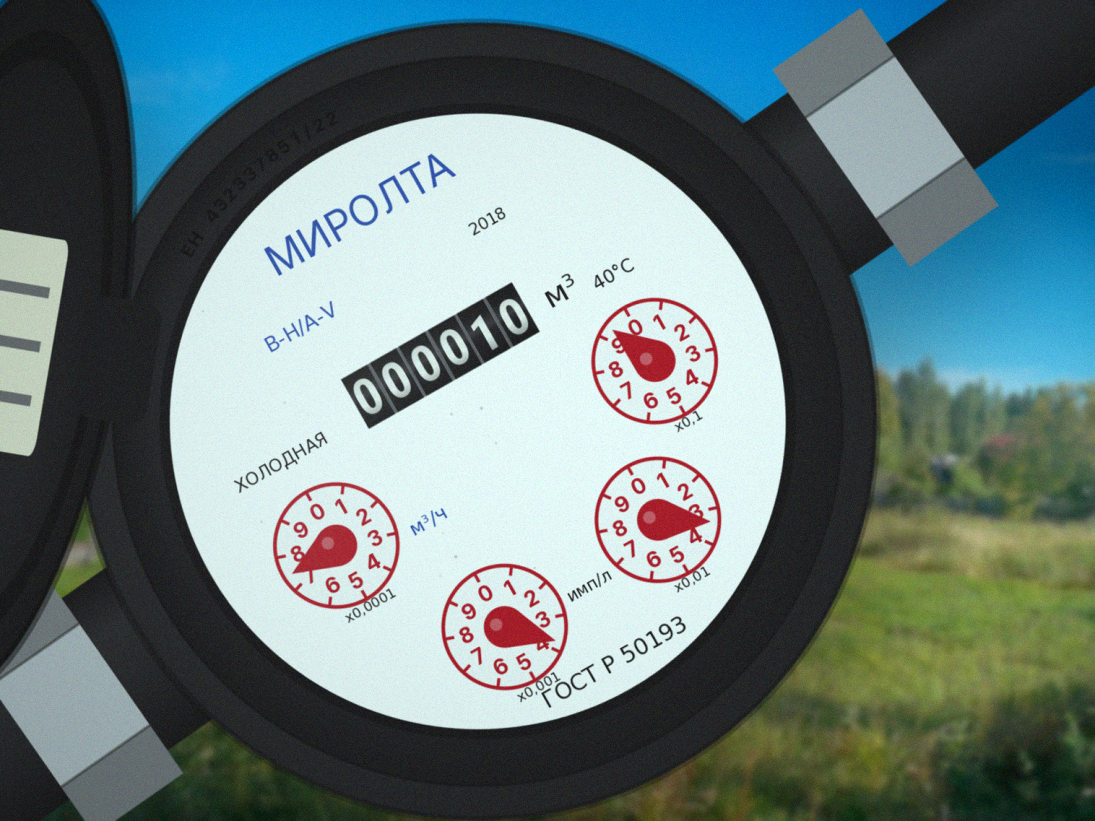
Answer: 9.9337 m³
